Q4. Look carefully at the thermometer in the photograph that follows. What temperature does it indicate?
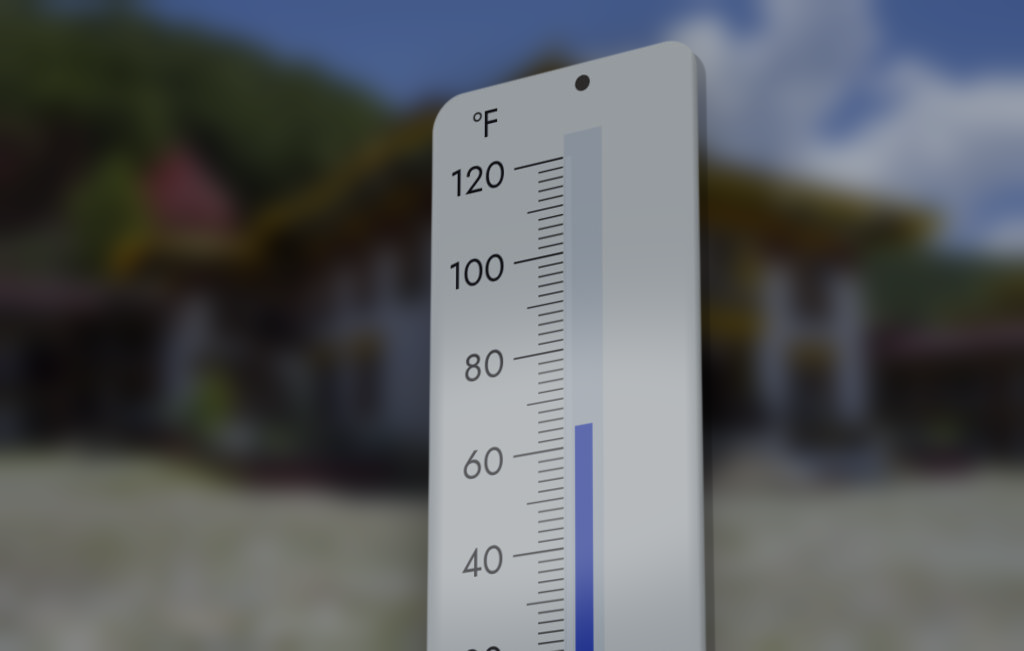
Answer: 64 °F
